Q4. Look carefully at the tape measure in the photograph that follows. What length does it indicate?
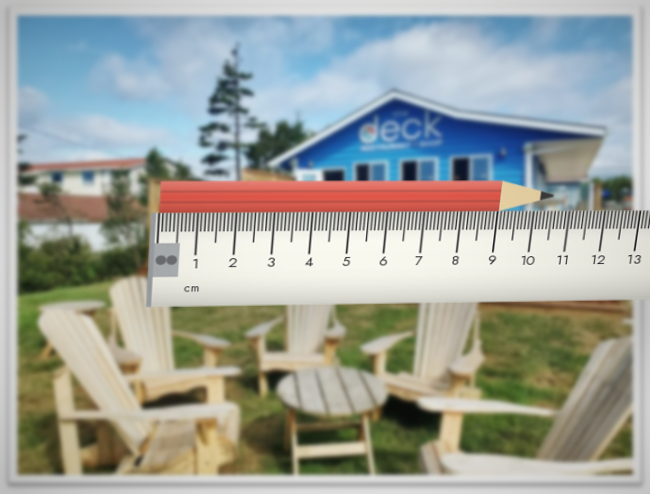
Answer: 10.5 cm
